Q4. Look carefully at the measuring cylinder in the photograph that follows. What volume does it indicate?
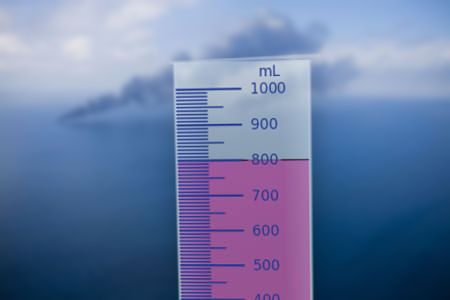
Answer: 800 mL
